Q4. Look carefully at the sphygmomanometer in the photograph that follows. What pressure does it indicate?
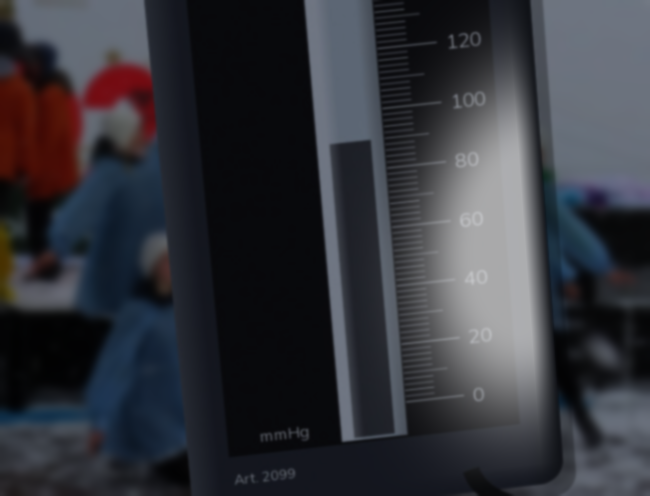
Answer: 90 mmHg
